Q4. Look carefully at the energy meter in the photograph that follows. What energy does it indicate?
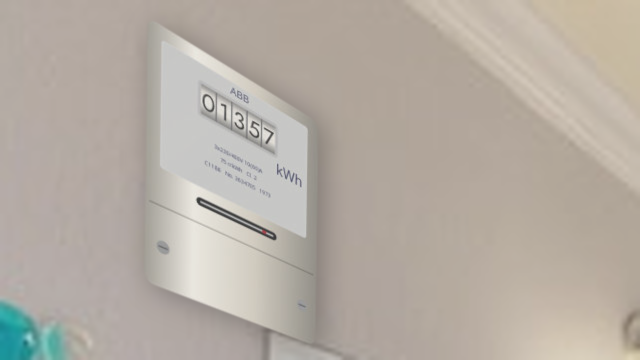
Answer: 1357 kWh
